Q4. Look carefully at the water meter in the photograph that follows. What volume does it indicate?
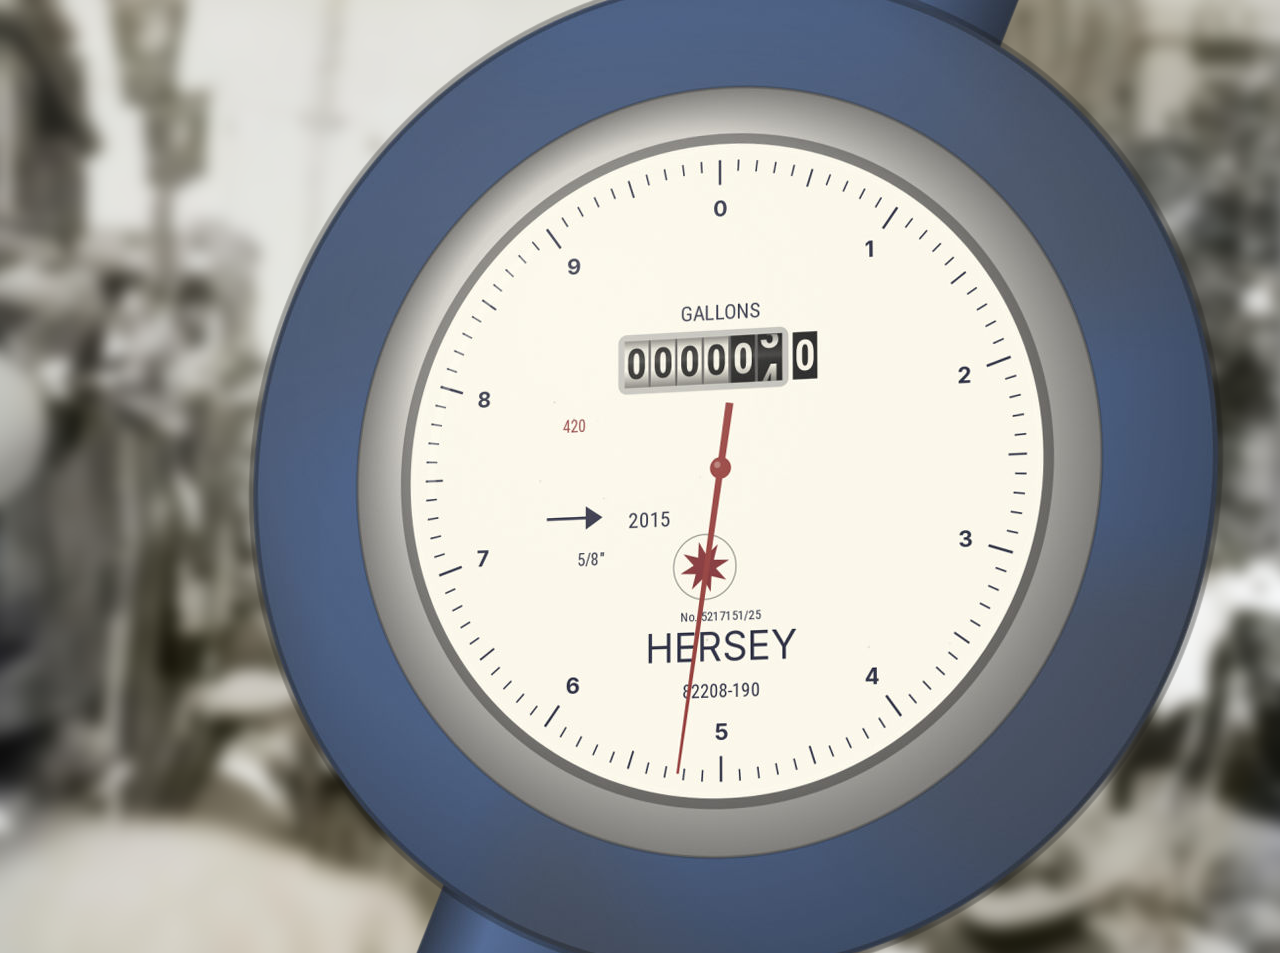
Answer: 35.2 gal
